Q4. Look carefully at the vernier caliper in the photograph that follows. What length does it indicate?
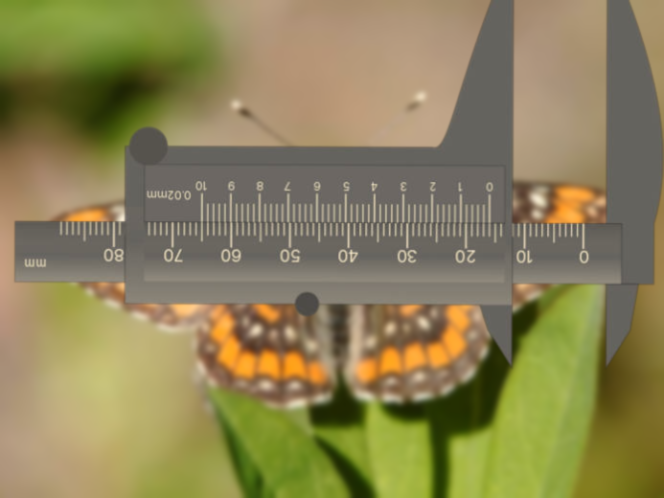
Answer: 16.0 mm
